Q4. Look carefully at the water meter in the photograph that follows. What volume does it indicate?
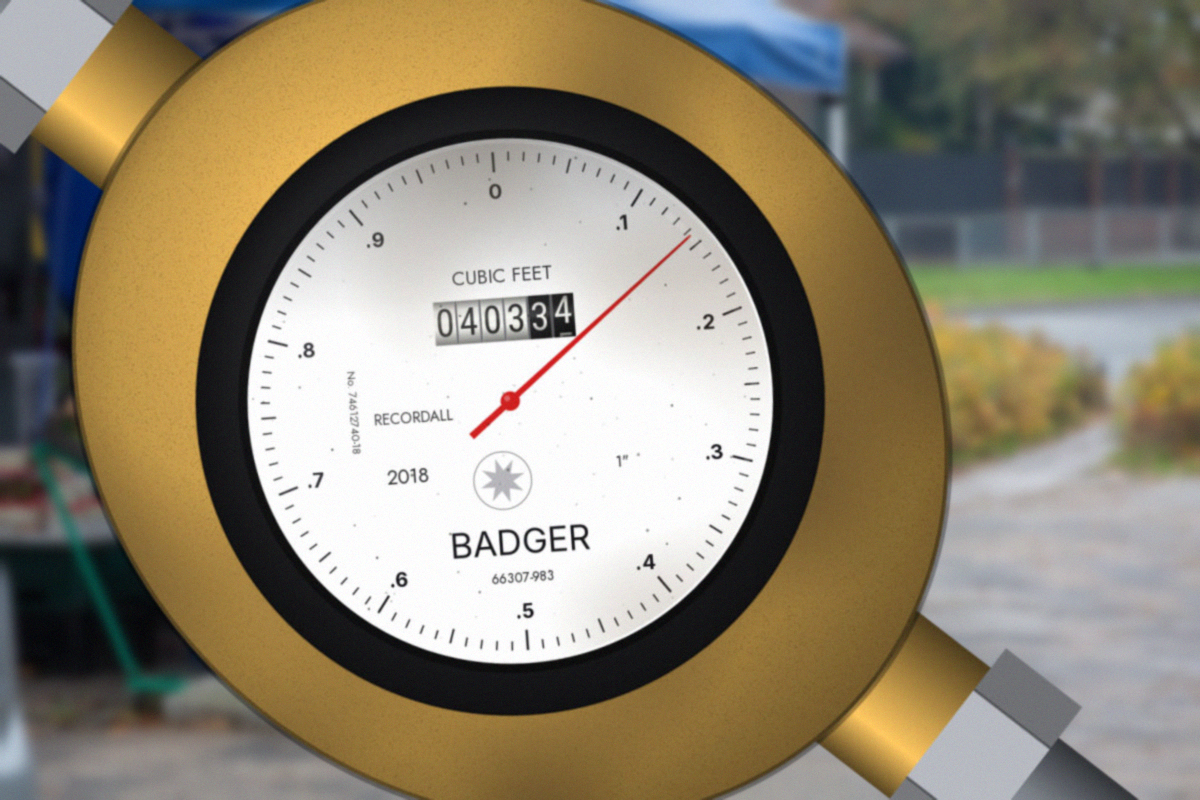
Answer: 40334.14 ft³
